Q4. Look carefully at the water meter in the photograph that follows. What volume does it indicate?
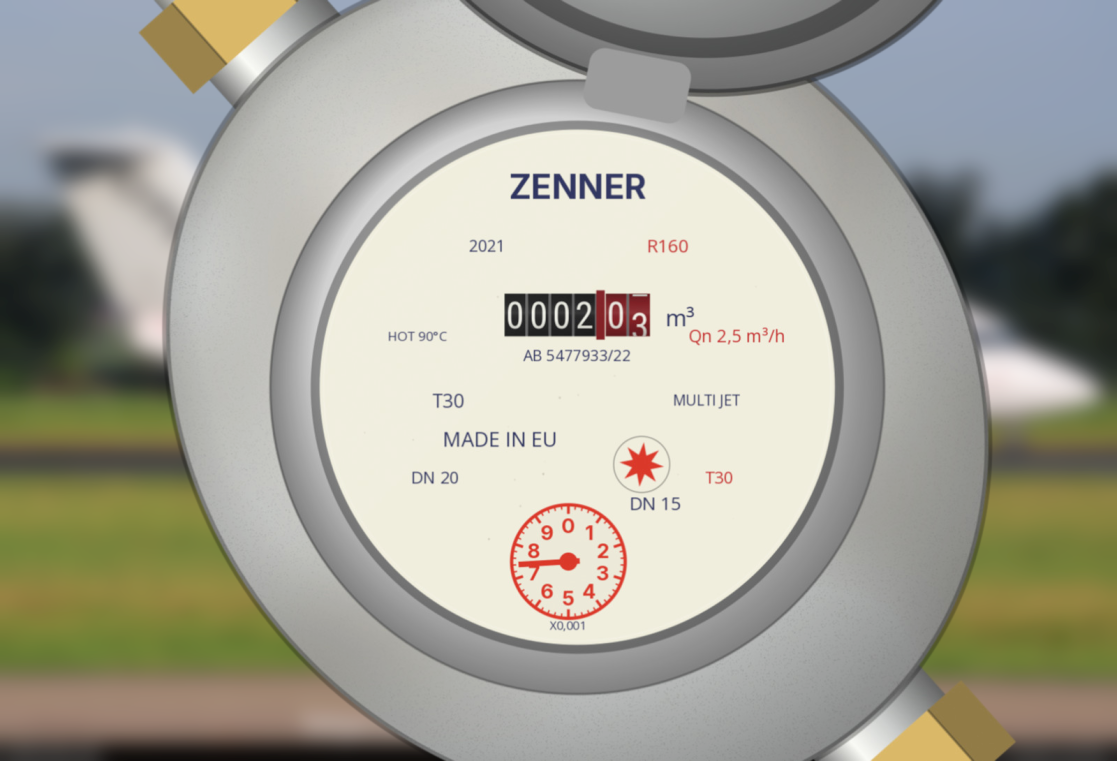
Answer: 2.027 m³
